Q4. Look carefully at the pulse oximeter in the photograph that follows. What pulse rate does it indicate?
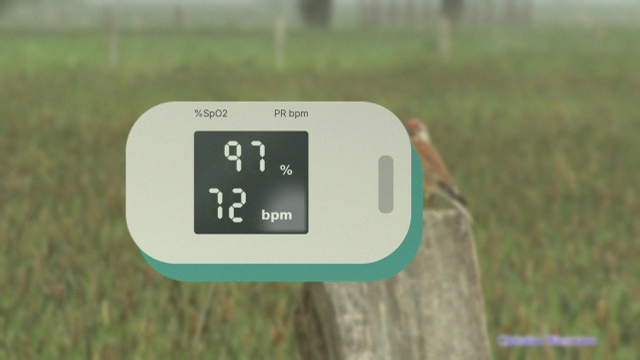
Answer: 72 bpm
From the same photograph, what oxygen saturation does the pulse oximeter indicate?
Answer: 97 %
